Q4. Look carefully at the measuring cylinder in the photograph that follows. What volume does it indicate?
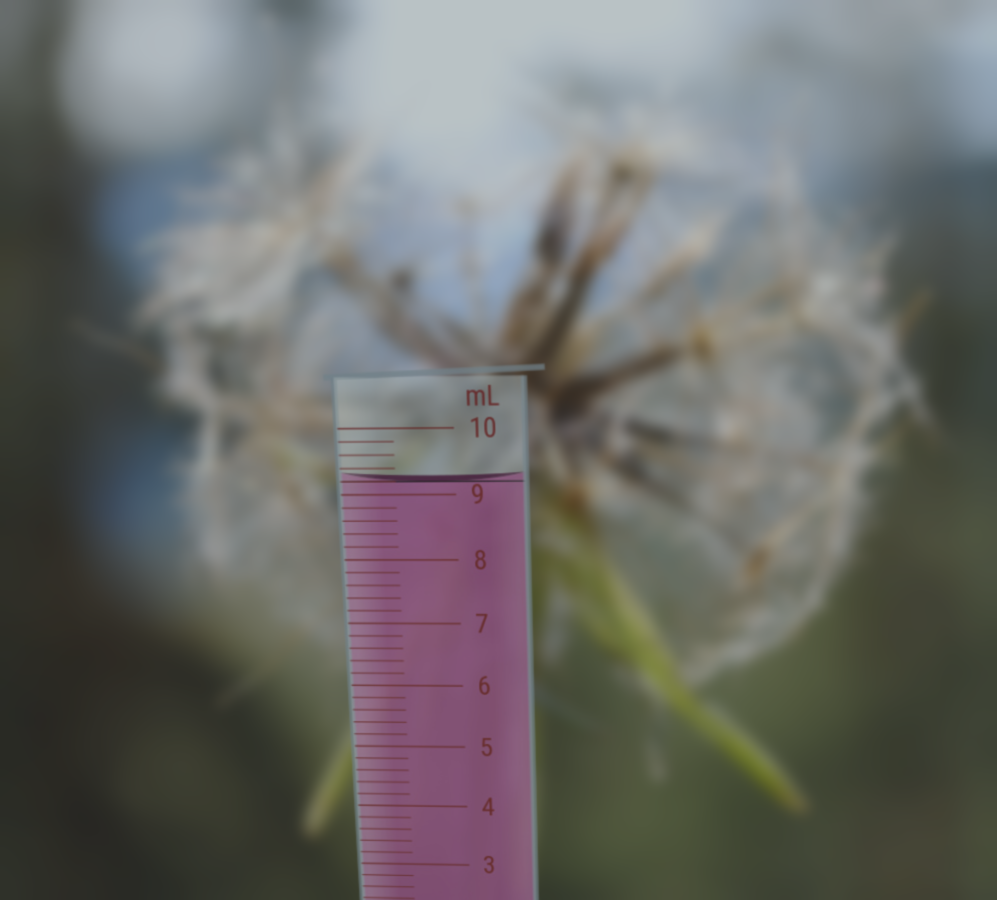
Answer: 9.2 mL
